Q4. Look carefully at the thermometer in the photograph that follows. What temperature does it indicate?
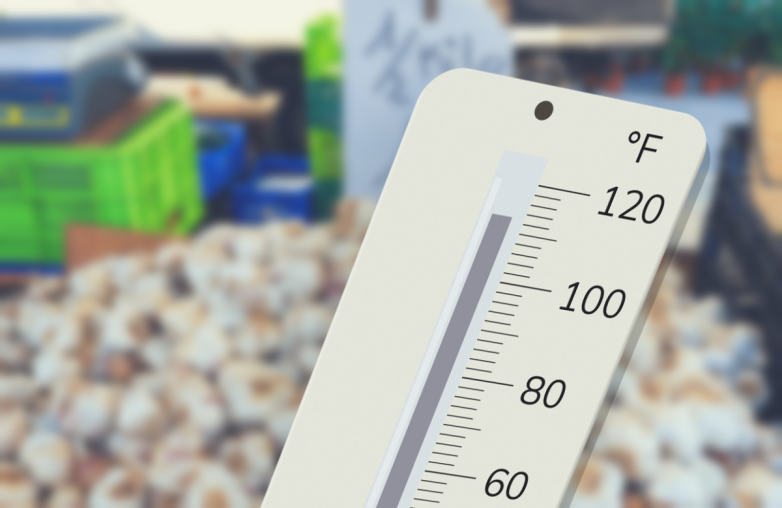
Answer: 113 °F
